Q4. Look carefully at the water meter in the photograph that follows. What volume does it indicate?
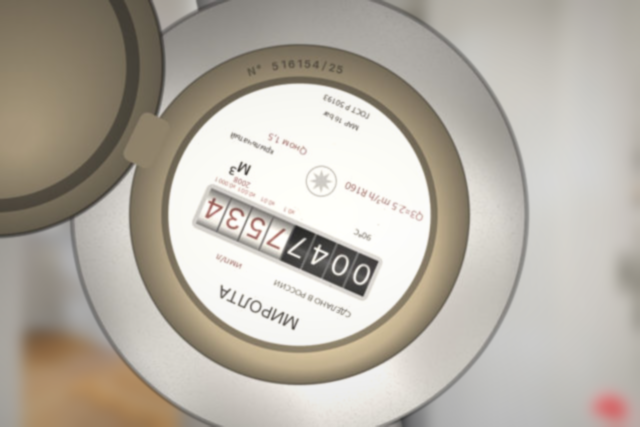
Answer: 47.7534 m³
